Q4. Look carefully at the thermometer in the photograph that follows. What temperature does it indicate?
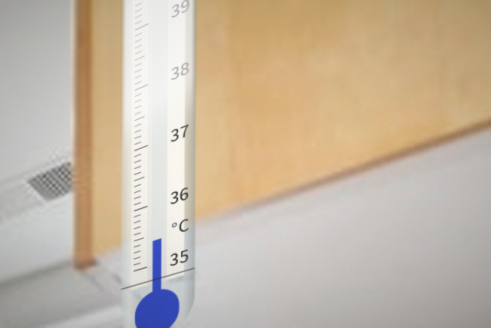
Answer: 35.4 °C
